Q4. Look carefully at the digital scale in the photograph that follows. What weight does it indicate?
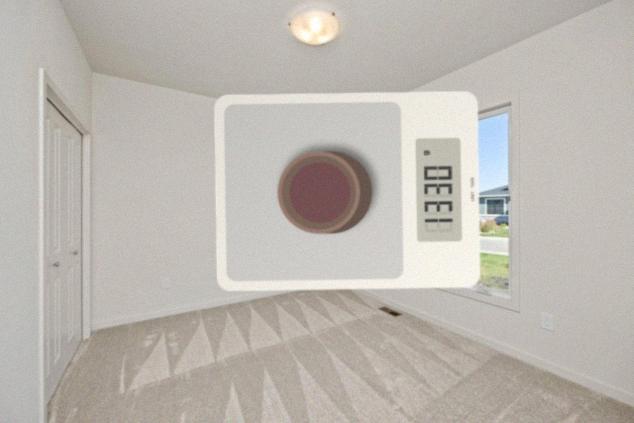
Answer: 1330 g
